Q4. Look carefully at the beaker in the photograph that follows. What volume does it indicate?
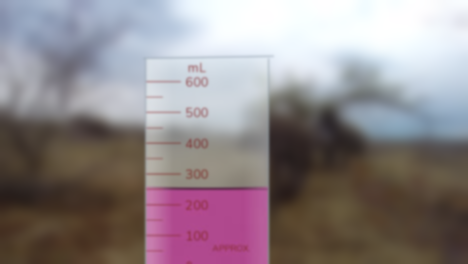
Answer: 250 mL
